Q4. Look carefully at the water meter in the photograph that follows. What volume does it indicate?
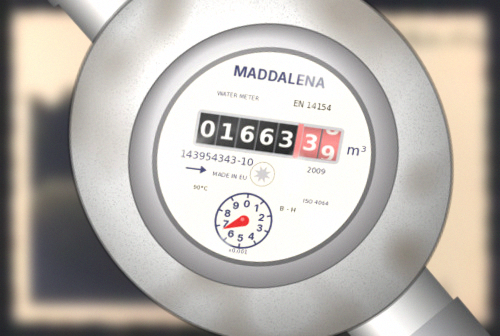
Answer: 1663.386 m³
